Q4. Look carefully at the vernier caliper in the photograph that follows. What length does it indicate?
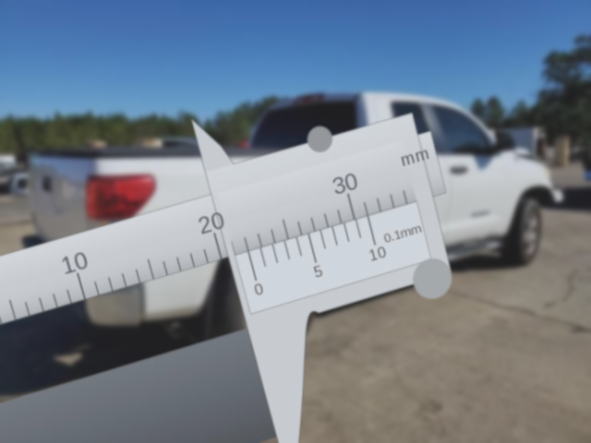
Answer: 22.0 mm
